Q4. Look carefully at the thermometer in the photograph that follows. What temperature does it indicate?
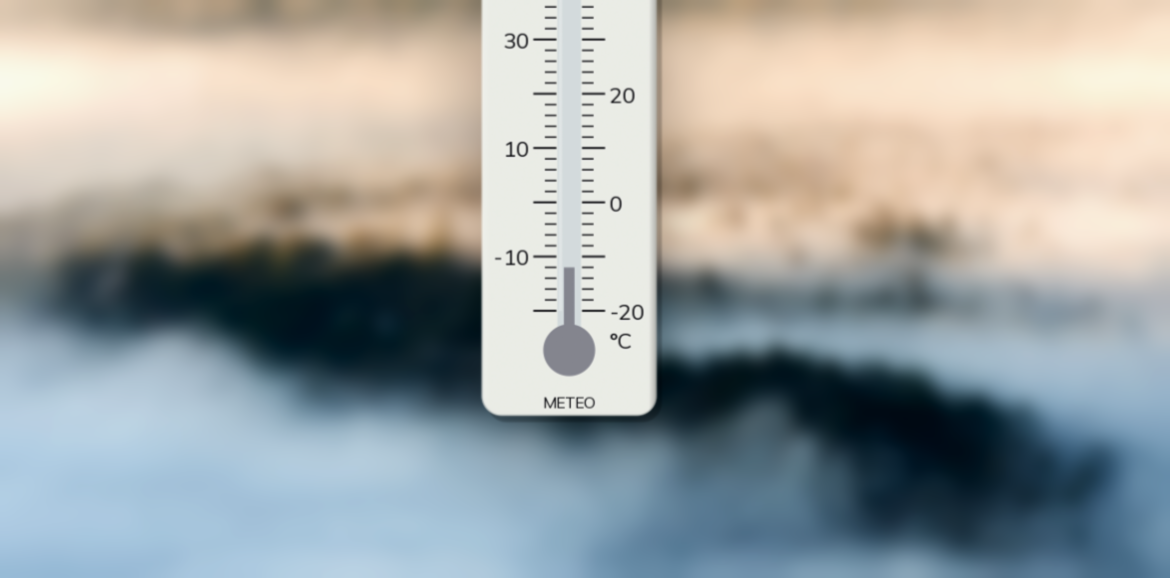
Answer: -12 °C
